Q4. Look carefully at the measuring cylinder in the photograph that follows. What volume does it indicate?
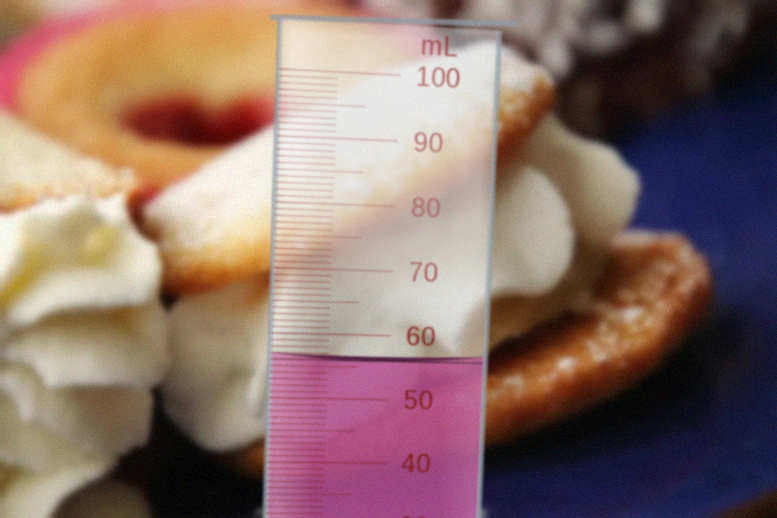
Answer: 56 mL
